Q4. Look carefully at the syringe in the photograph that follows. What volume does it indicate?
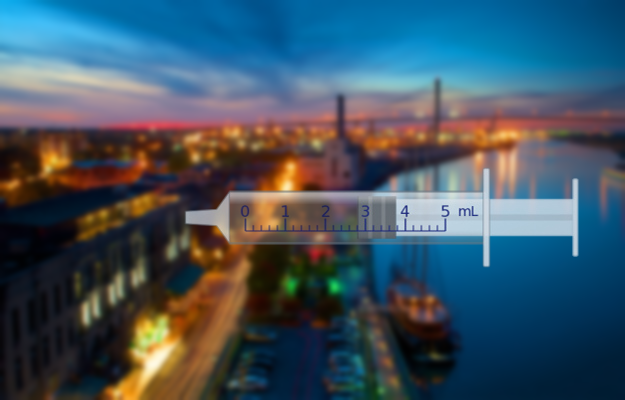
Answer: 2.8 mL
